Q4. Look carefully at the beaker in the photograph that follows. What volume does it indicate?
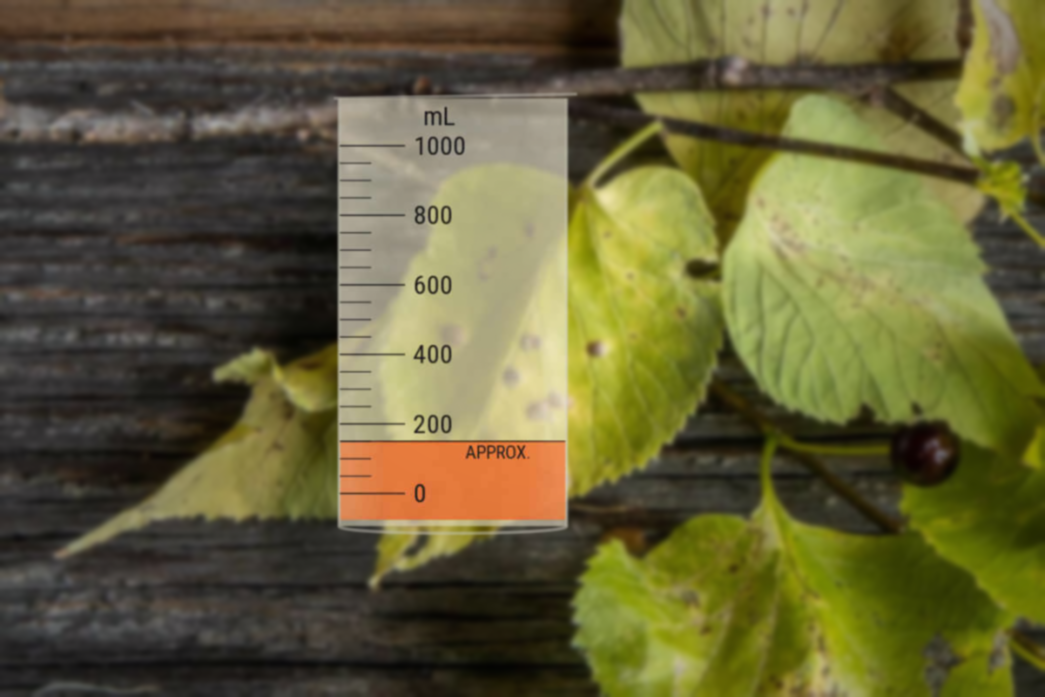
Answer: 150 mL
